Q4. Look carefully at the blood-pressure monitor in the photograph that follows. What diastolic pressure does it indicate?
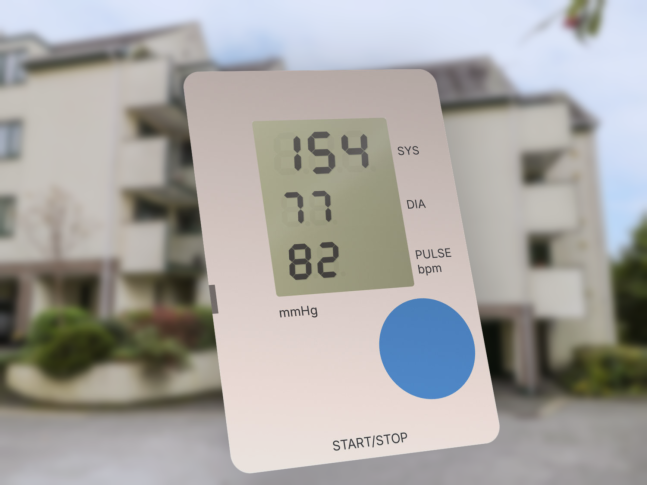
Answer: 77 mmHg
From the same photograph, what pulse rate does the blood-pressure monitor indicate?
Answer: 82 bpm
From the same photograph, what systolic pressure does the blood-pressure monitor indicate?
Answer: 154 mmHg
